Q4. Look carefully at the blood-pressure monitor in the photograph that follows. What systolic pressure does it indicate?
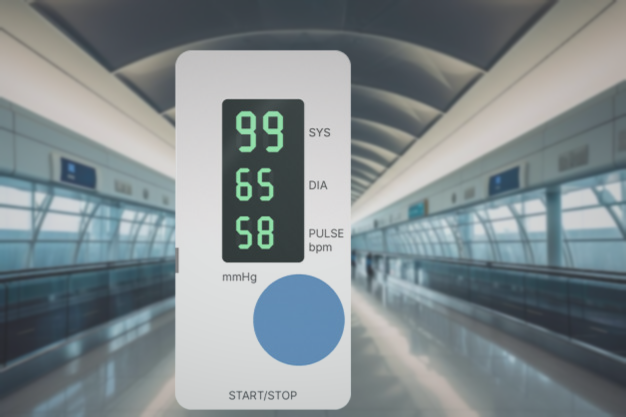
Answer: 99 mmHg
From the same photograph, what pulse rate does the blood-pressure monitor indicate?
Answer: 58 bpm
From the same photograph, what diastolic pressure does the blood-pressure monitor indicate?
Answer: 65 mmHg
